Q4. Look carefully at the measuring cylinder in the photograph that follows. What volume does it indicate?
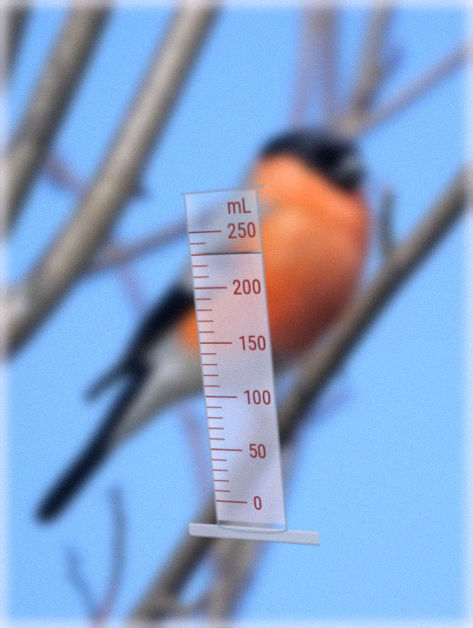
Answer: 230 mL
